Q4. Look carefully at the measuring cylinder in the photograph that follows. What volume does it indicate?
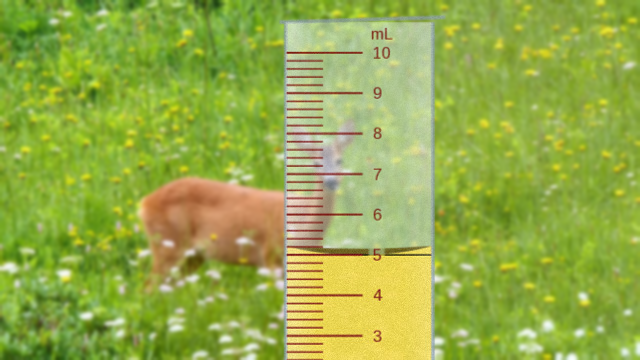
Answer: 5 mL
